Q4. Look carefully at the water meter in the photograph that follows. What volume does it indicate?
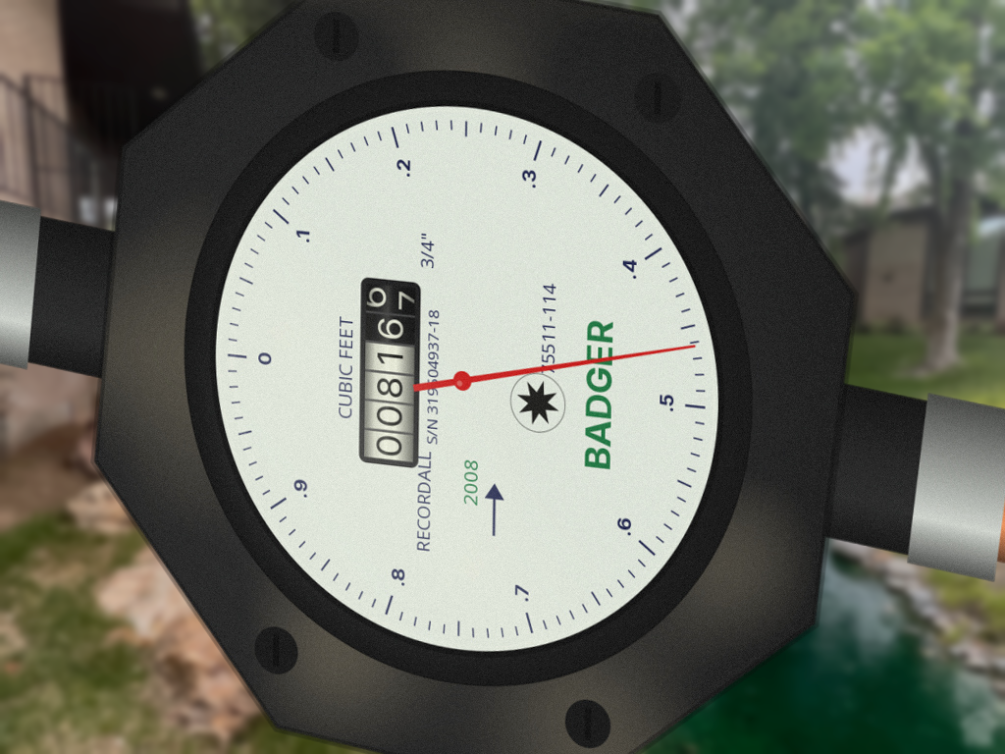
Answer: 8166.46 ft³
